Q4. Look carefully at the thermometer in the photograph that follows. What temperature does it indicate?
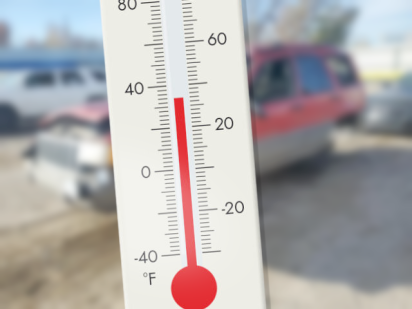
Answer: 34 °F
